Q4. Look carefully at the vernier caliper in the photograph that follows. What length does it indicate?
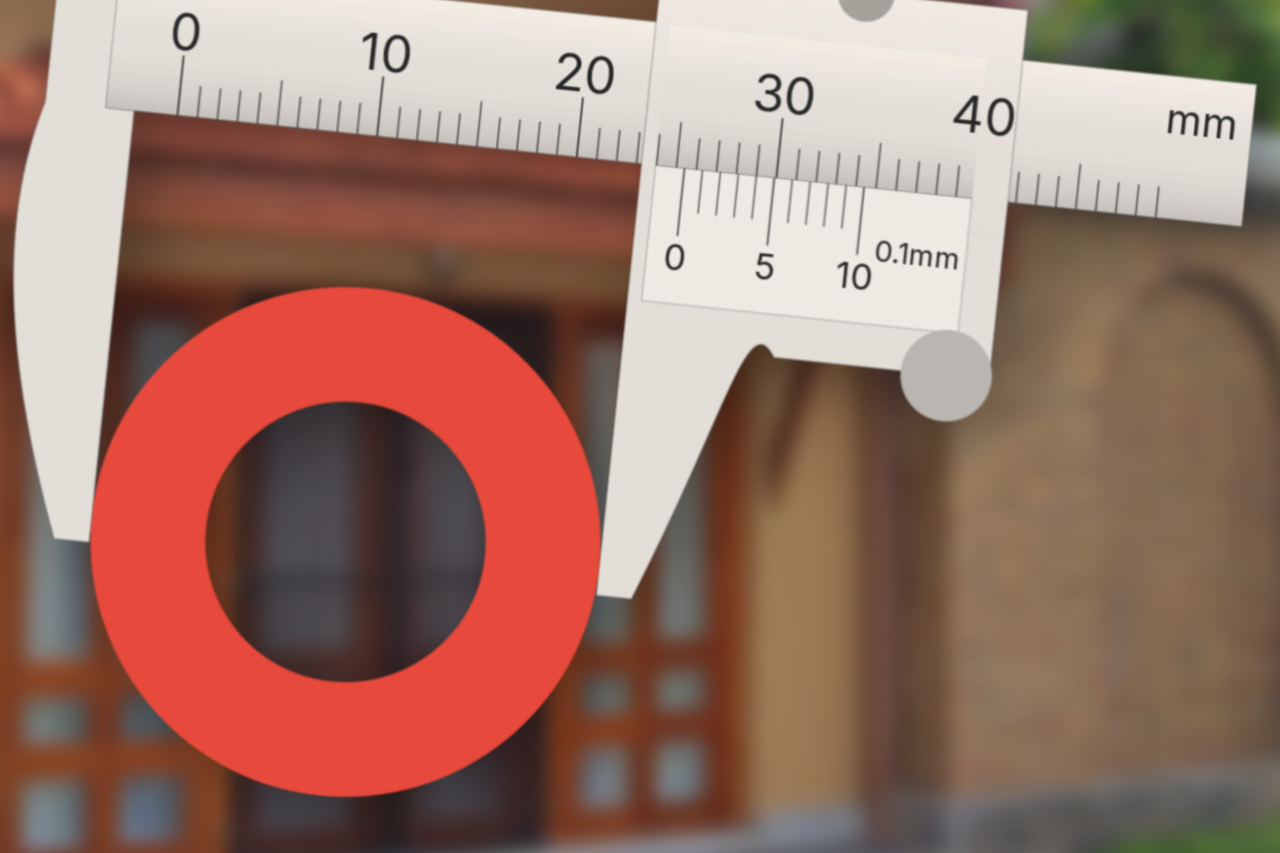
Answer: 25.4 mm
